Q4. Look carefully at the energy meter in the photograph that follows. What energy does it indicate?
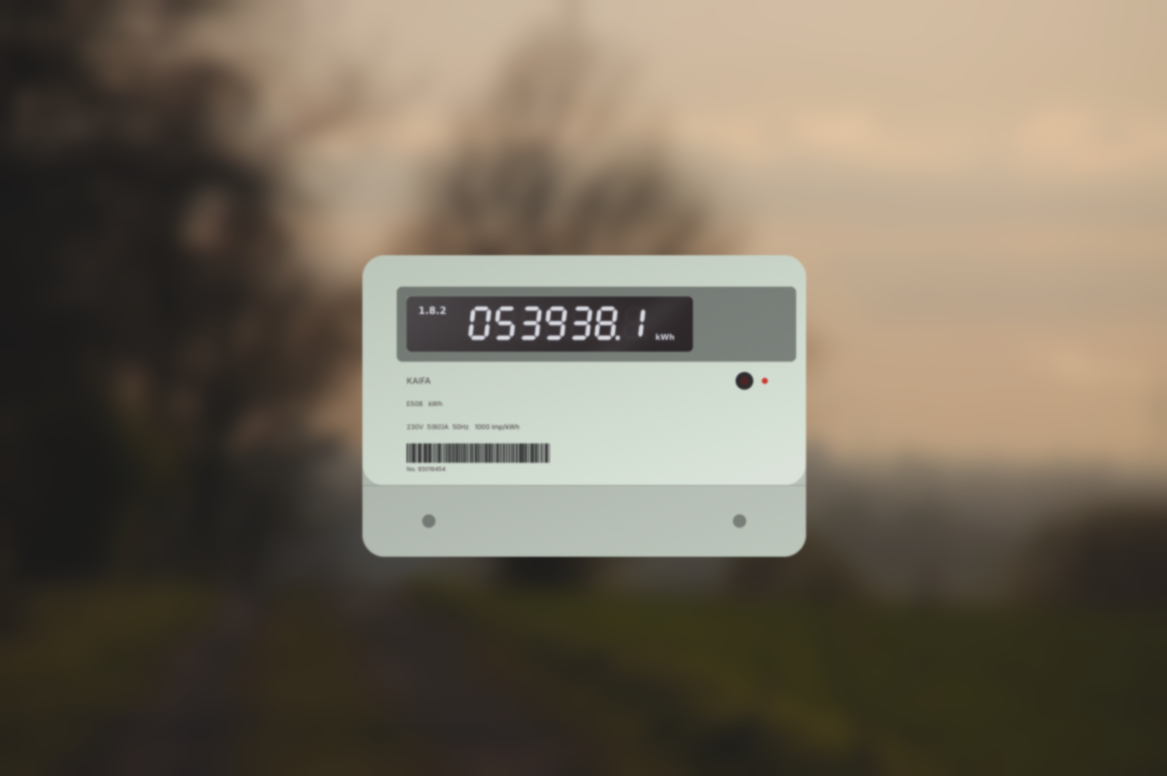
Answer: 53938.1 kWh
